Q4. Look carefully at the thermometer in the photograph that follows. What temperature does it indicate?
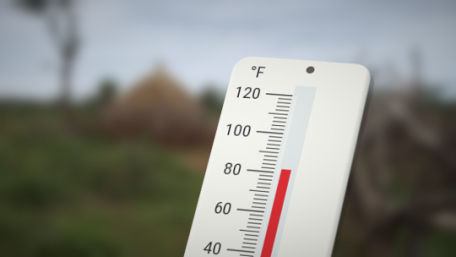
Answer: 82 °F
